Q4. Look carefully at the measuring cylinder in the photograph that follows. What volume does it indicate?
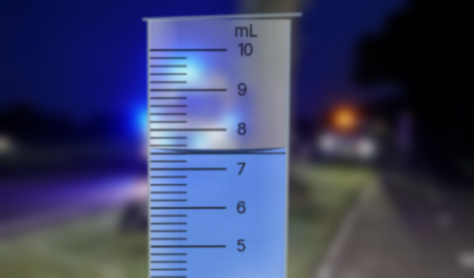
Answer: 7.4 mL
